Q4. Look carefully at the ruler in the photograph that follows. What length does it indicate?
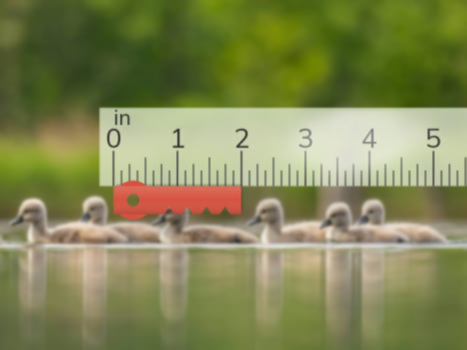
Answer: 2 in
